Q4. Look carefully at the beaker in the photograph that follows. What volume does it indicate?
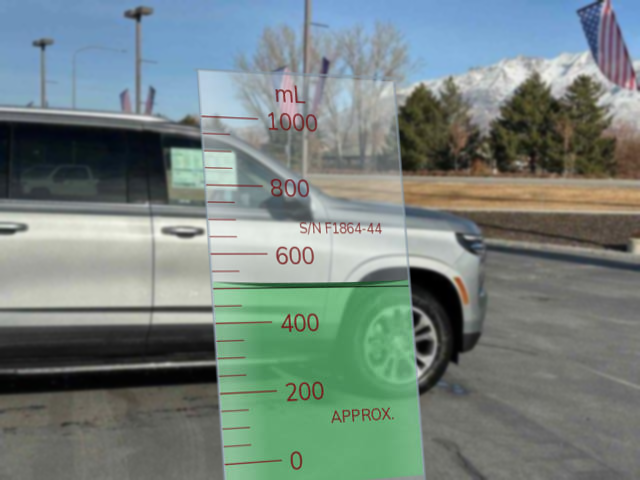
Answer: 500 mL
